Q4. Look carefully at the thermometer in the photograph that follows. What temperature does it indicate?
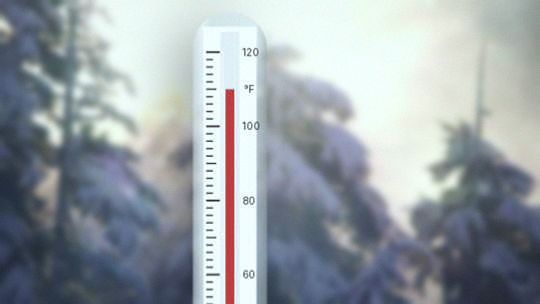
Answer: 110 °F
